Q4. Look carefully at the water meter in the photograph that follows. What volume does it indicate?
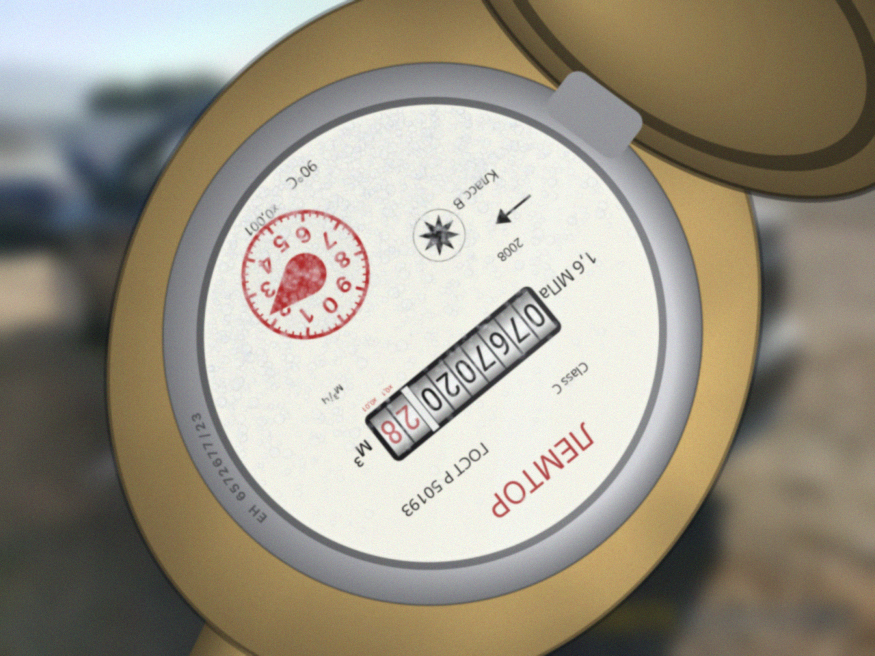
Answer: 767020.282 m³
